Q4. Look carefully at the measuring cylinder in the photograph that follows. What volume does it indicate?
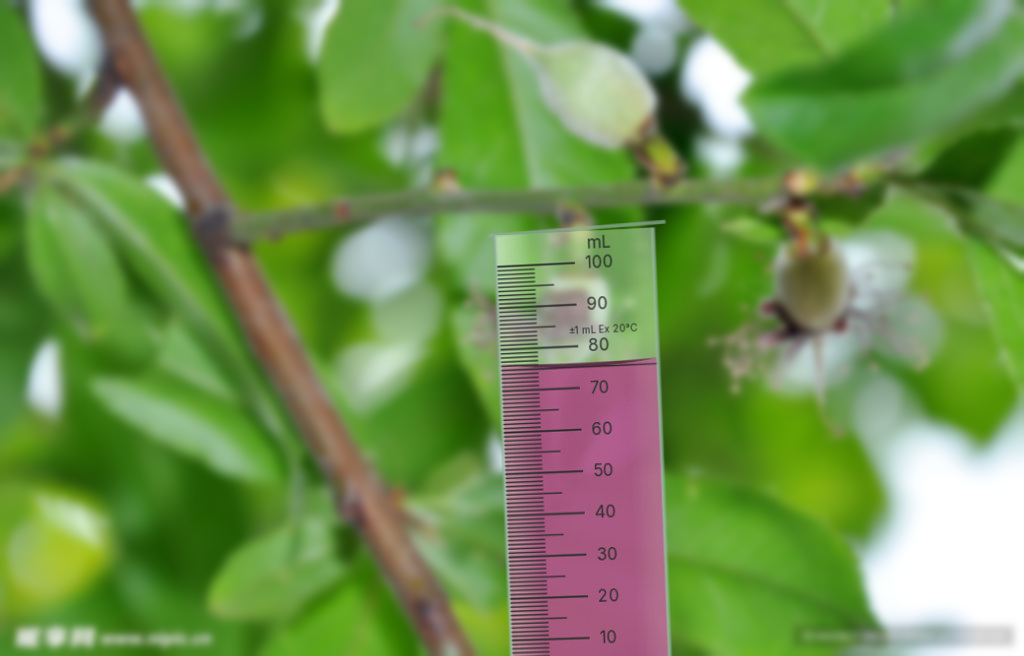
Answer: 75 mL
